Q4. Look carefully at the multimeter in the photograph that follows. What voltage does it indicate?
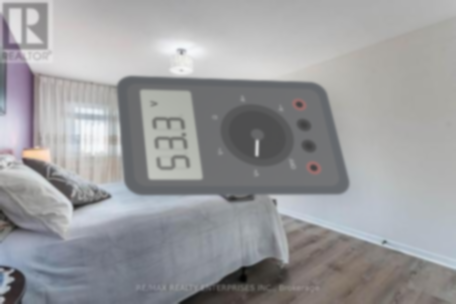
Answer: 53.3 V
